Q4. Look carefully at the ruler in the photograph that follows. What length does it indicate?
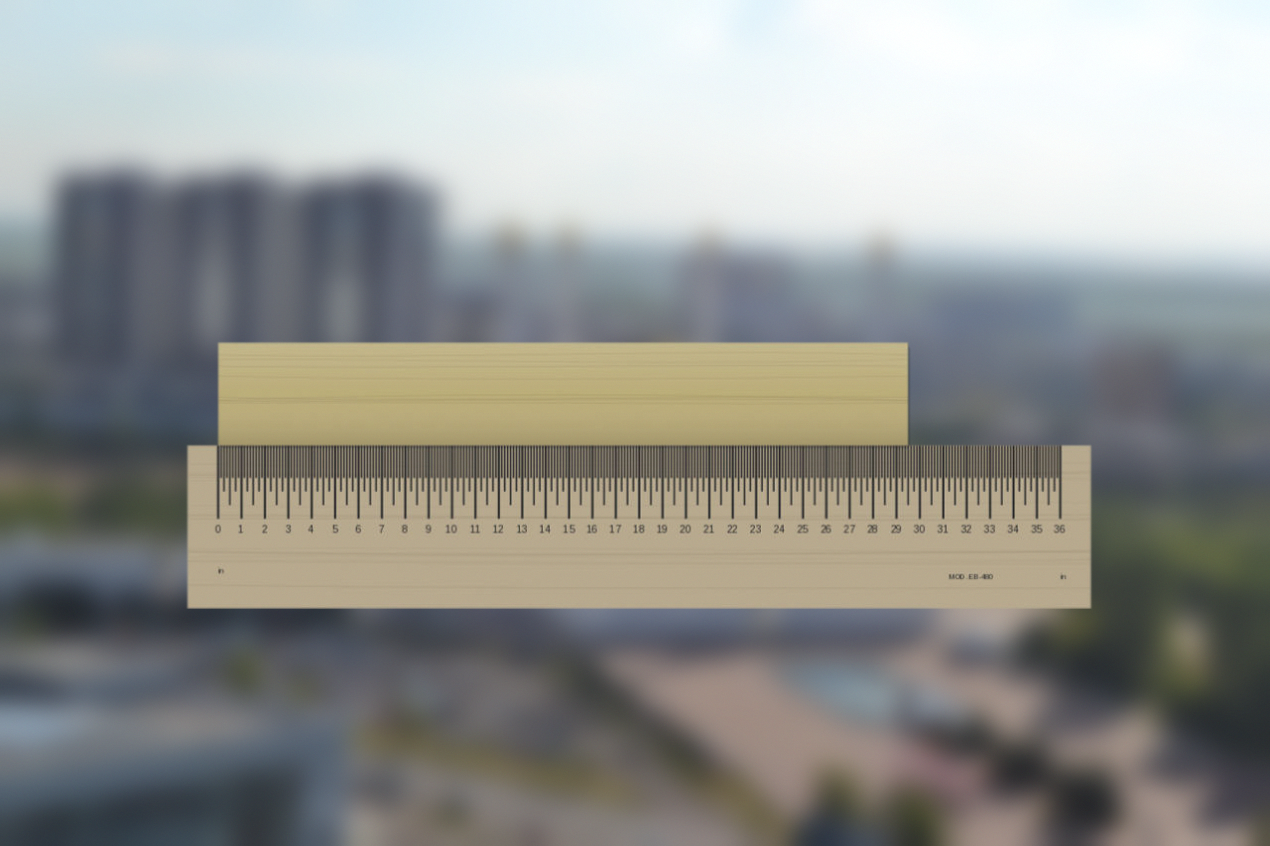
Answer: 29.5 in
